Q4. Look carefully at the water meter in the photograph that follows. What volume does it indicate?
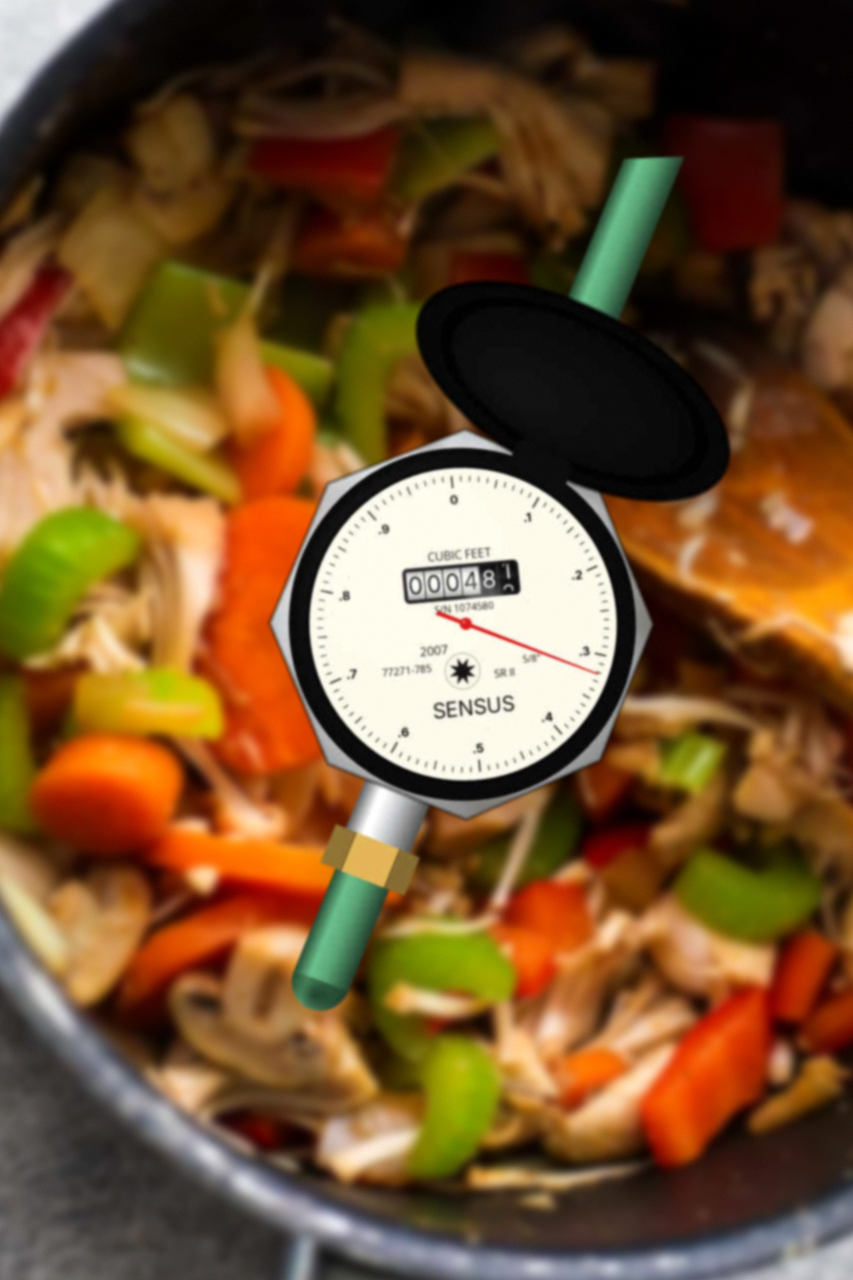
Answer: 481.32 ft³
